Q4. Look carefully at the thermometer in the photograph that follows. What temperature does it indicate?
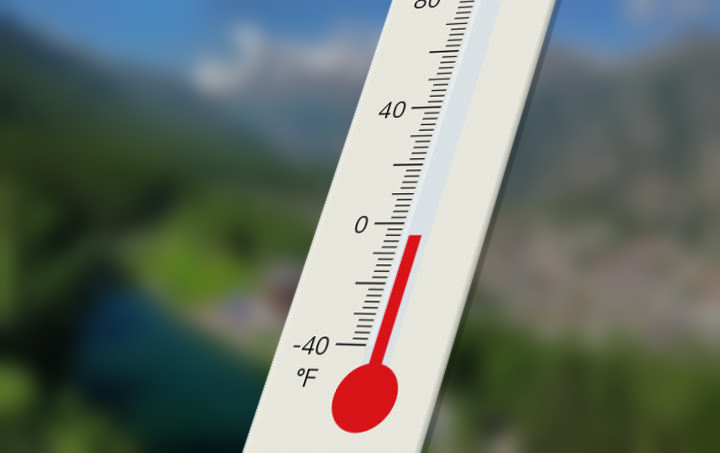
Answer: -4 °F
